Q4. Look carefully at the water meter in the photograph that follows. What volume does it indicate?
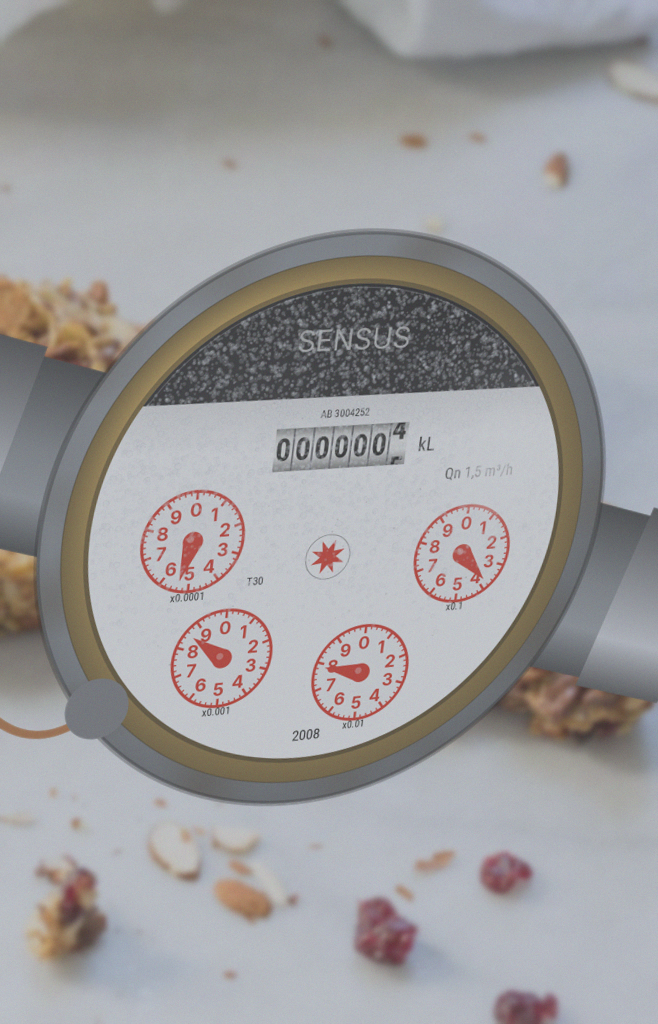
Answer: 4.3785 kL
